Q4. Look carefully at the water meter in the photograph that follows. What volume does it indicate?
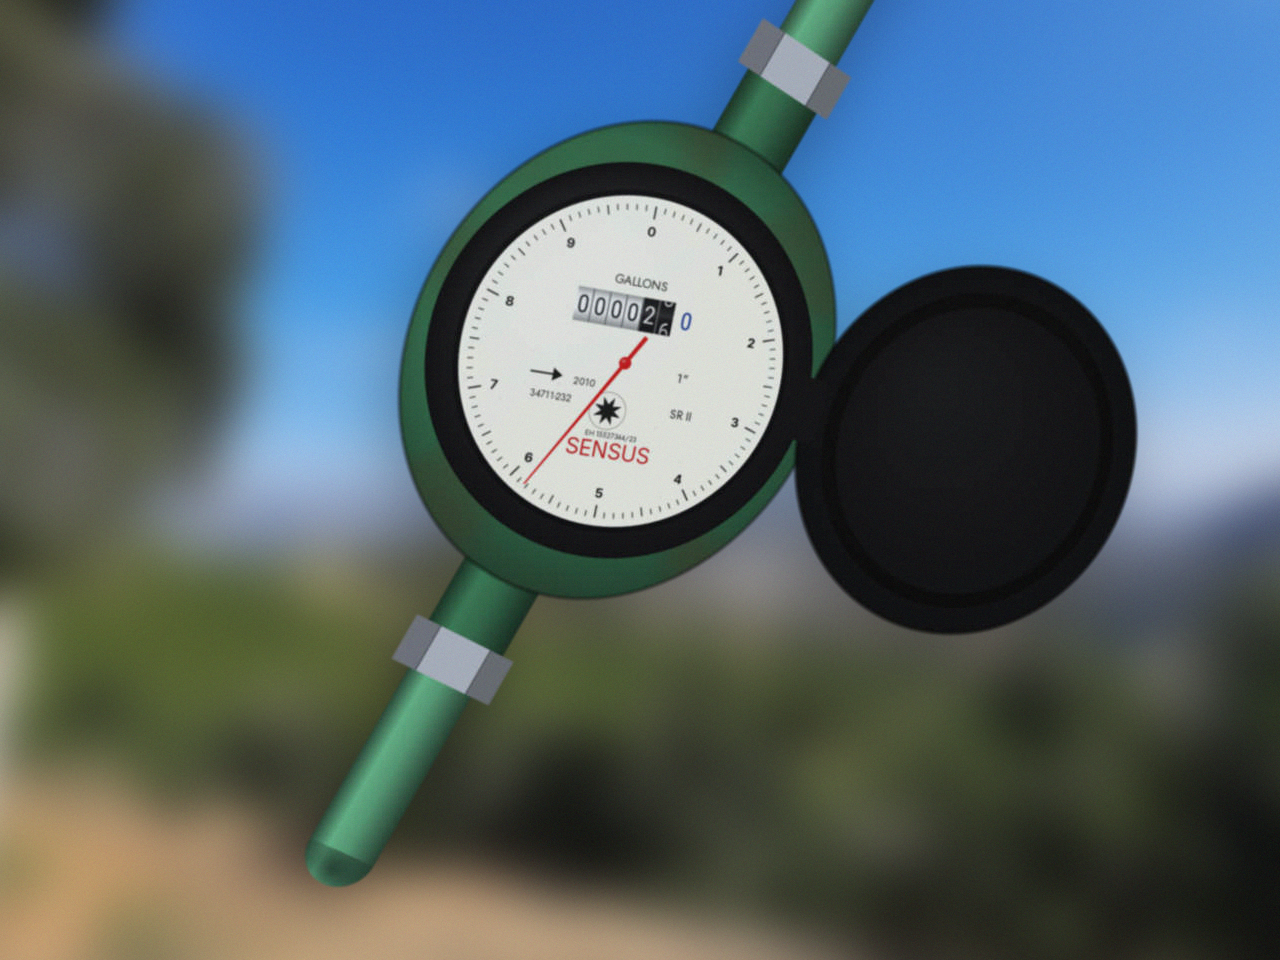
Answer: 255.8 gal
